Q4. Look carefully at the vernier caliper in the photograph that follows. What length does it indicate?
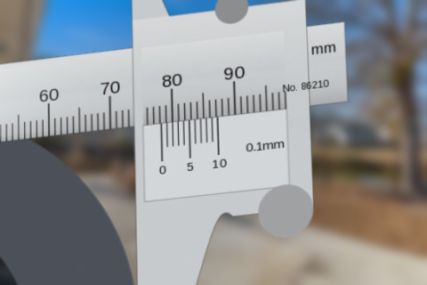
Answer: 78.2 mm
